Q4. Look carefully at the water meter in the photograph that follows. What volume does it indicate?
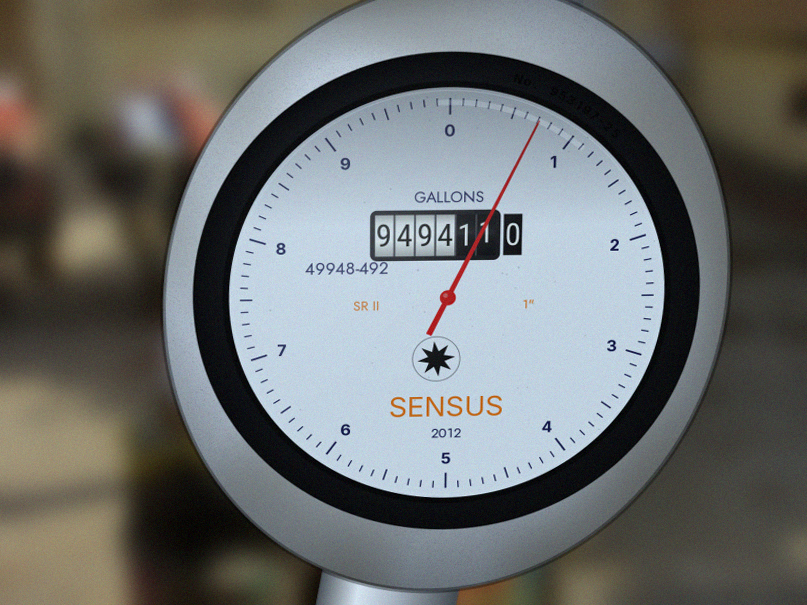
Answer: 9494110.7 gal
